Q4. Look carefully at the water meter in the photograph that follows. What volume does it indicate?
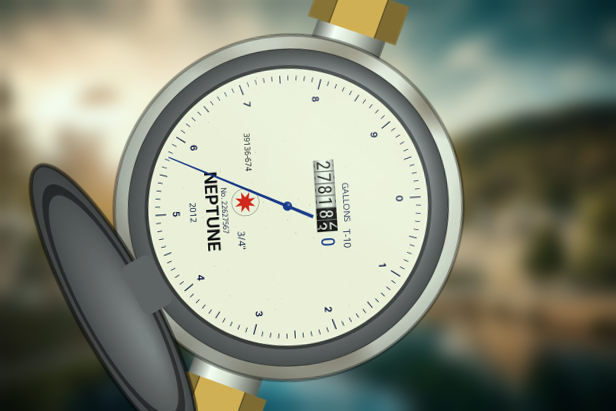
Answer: 2781825.7 gal
